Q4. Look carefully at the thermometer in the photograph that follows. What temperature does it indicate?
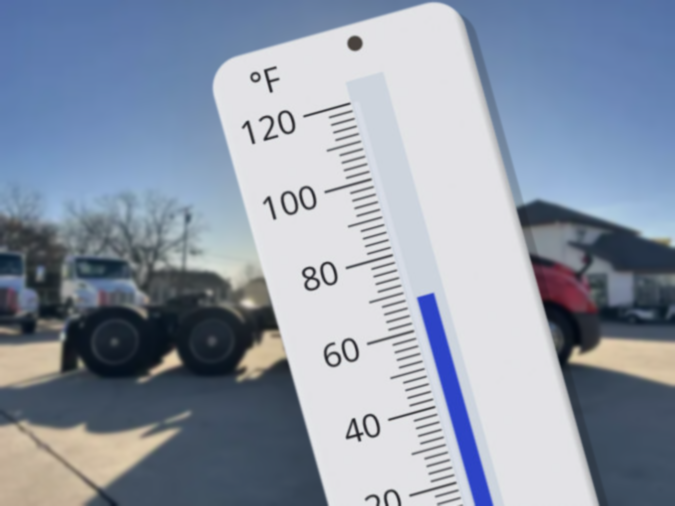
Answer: 68 °F
